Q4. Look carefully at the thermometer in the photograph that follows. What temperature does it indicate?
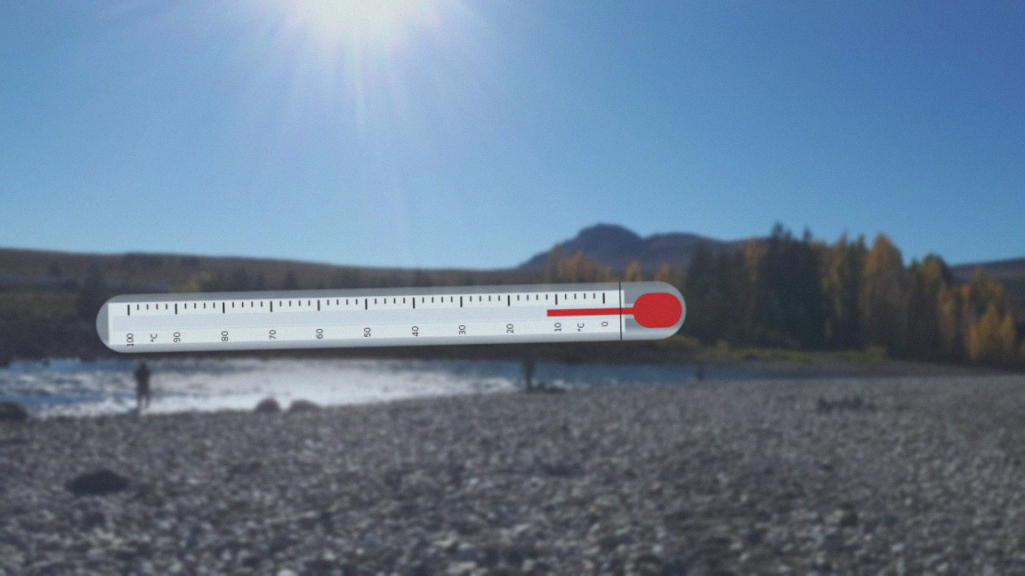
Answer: 12 °C
